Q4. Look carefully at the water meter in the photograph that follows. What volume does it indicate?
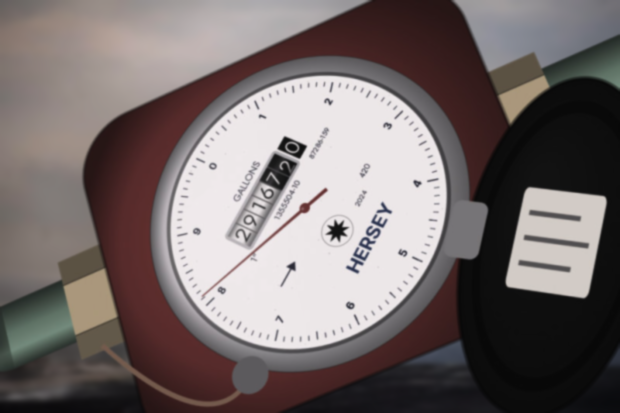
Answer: 2916718.1 gal
